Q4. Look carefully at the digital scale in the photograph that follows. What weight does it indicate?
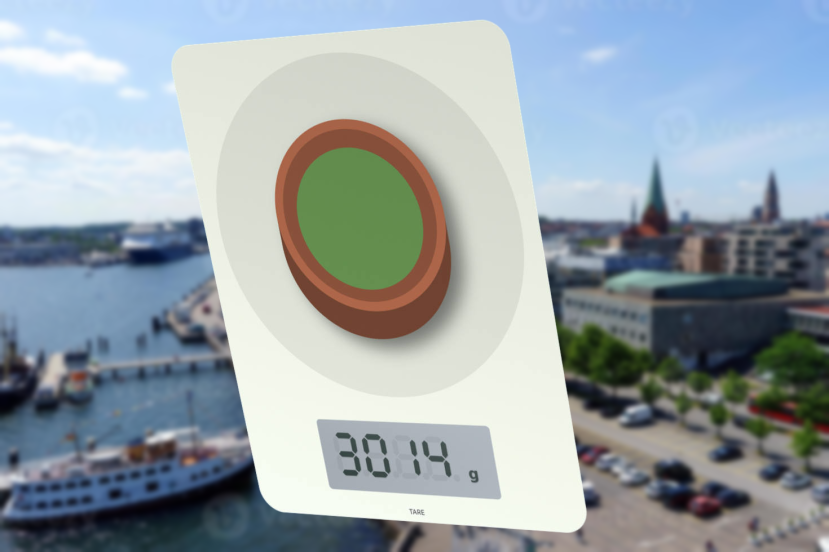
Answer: 3014 g
